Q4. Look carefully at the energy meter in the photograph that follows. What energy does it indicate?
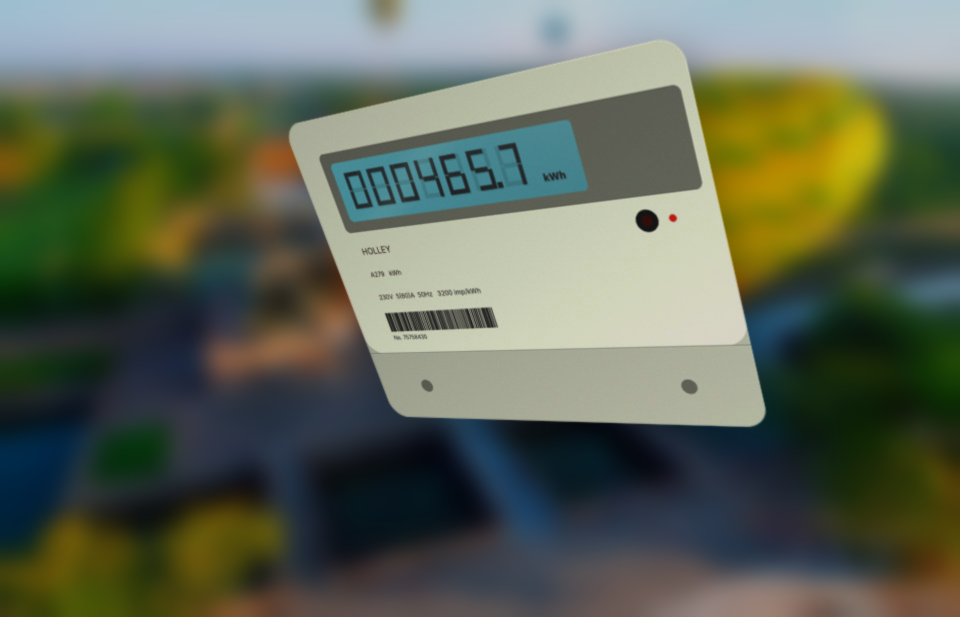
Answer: 465.7 kWh
